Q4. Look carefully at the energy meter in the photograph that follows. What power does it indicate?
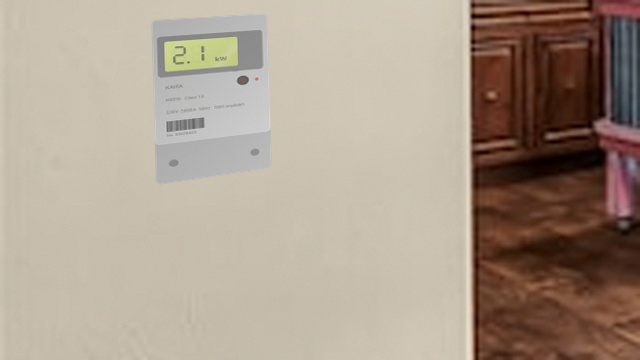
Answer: 2.1 kW
